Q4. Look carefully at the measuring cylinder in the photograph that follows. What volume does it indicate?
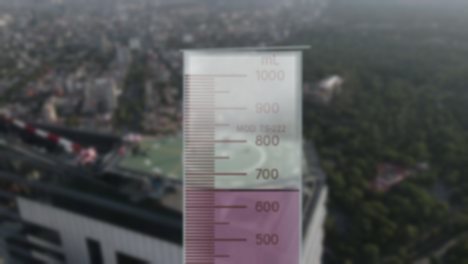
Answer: 650 mL
